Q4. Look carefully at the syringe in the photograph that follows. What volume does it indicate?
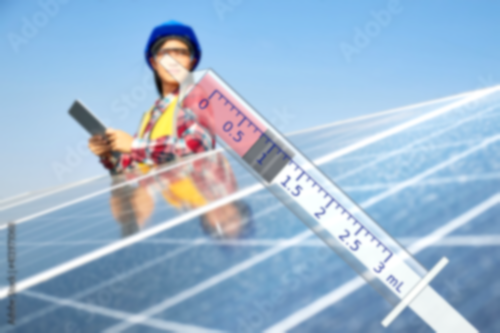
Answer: 0.8 mL
